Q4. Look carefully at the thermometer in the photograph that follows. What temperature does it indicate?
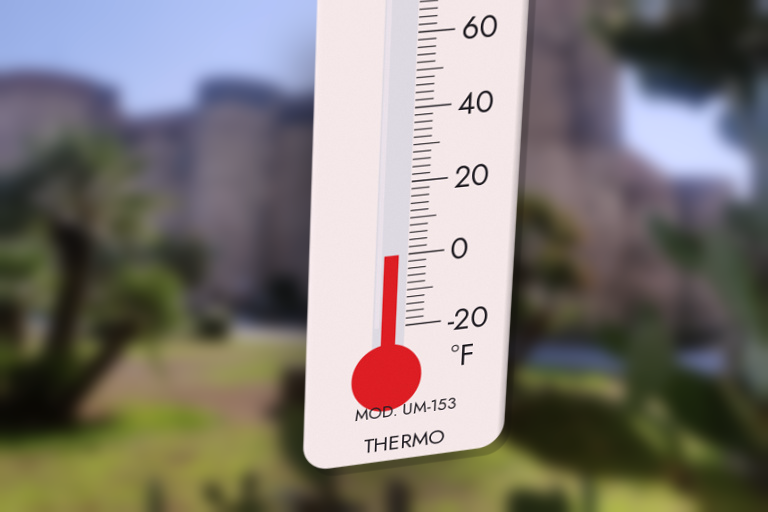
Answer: 0 °F
